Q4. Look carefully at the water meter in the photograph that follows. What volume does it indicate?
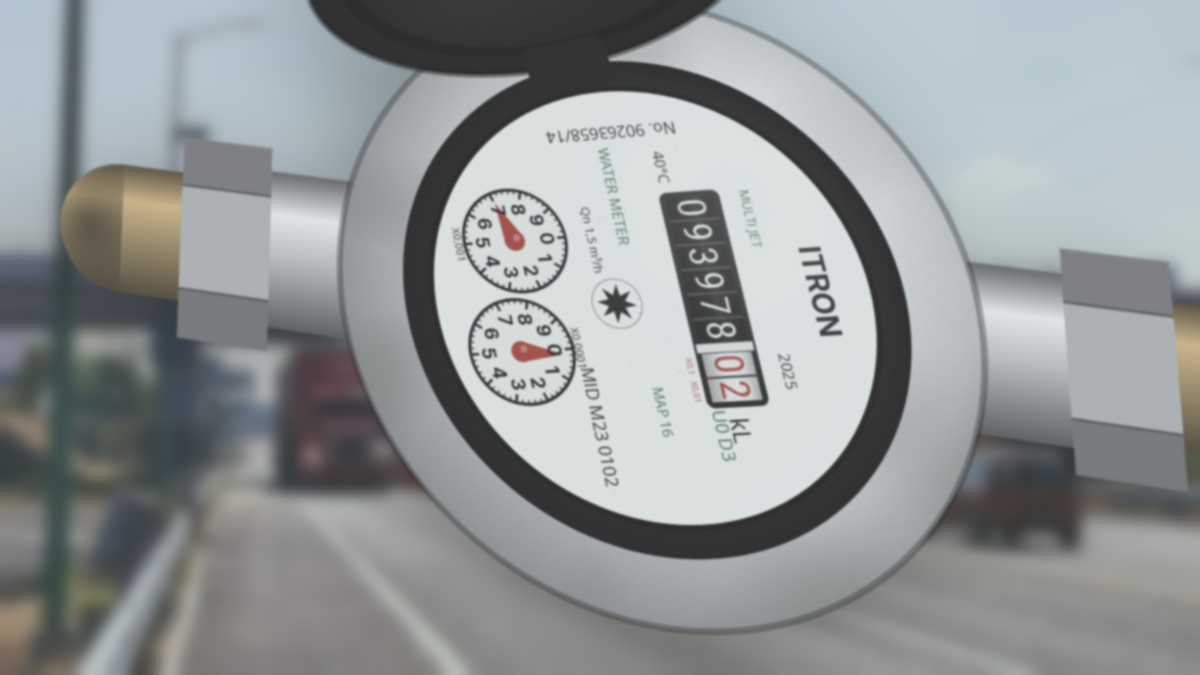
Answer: 93978.0270 kL
